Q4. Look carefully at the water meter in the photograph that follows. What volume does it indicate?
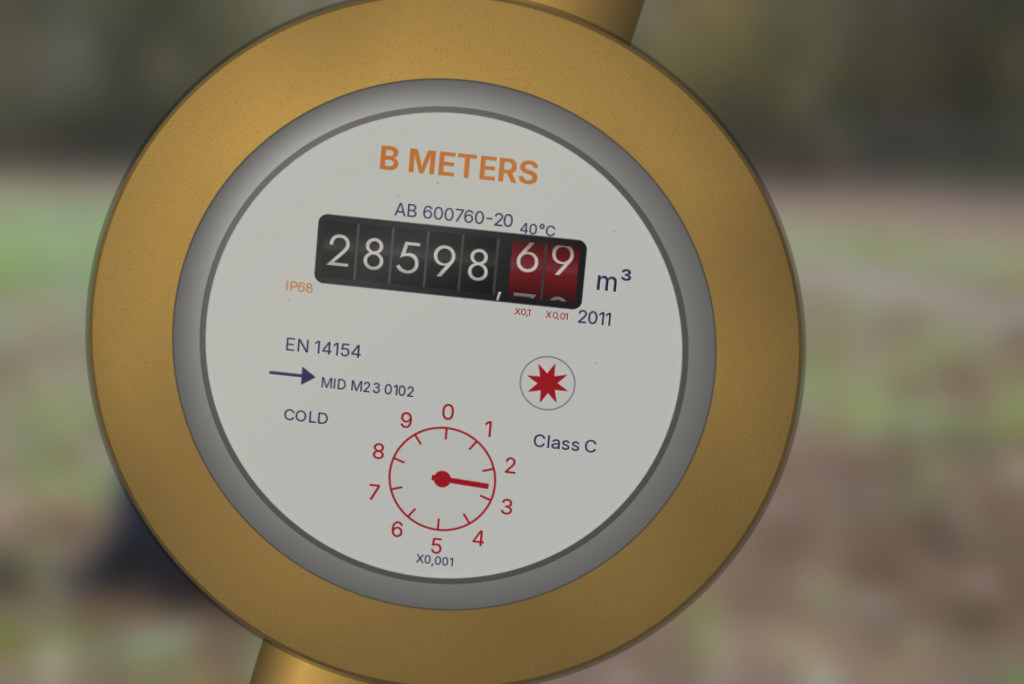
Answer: 28598.692 m³
